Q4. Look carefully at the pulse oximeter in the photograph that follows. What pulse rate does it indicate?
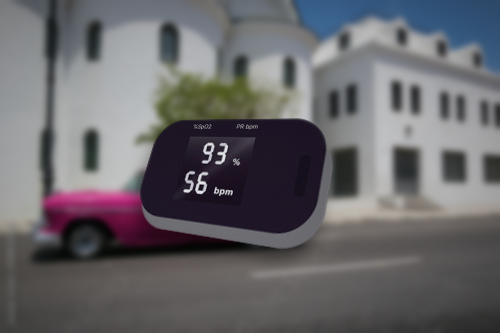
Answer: 56 bpm
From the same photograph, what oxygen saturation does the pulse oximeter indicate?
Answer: 93 %
